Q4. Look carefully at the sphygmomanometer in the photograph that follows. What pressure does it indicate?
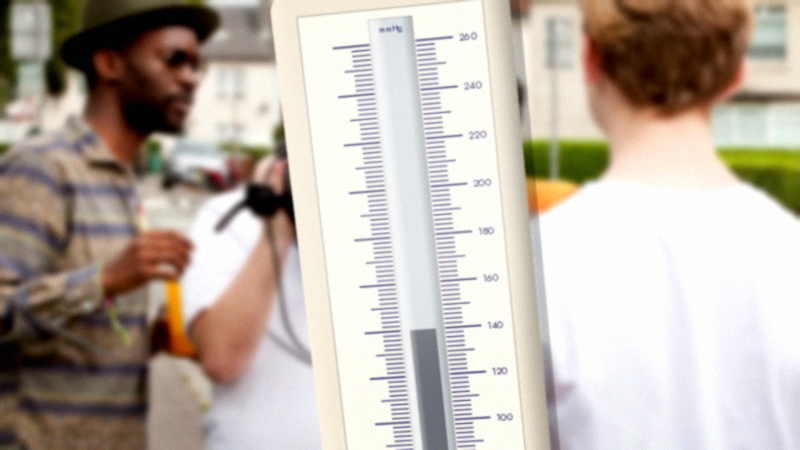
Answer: 140 mmHg
